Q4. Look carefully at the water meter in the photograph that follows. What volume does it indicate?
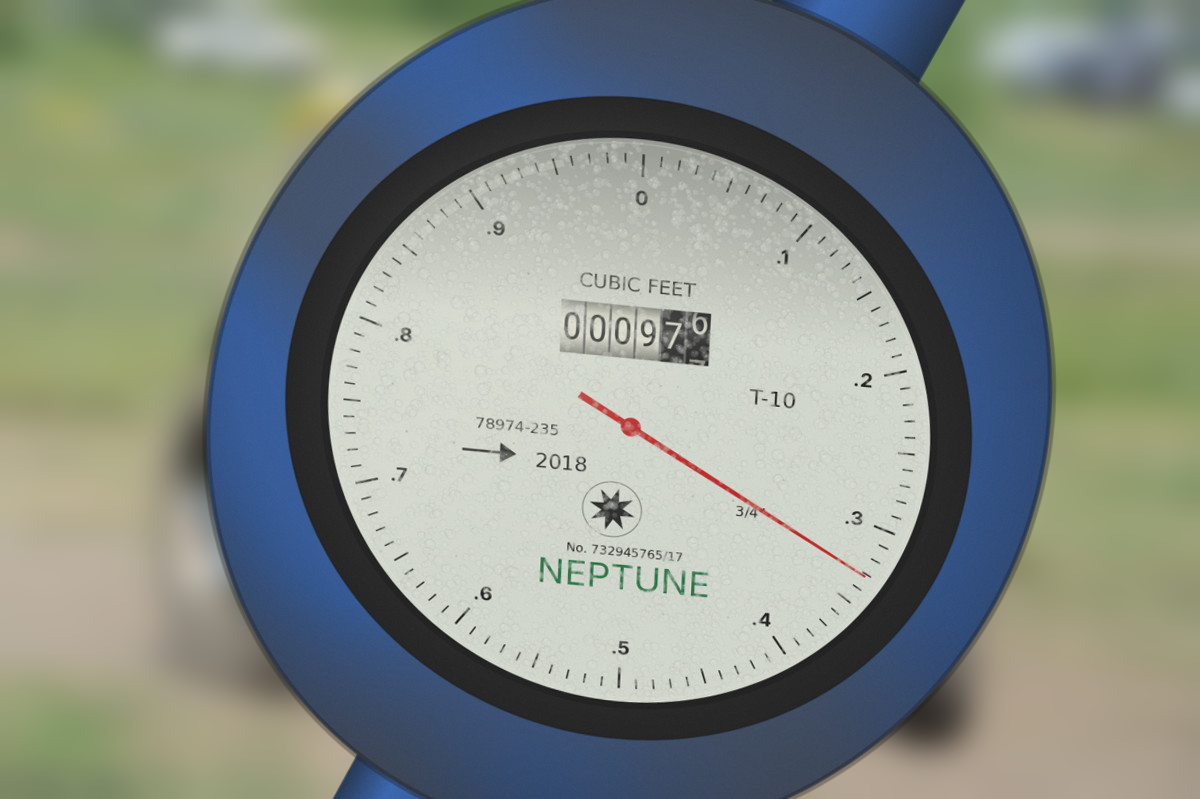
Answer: 976.33 ft³
